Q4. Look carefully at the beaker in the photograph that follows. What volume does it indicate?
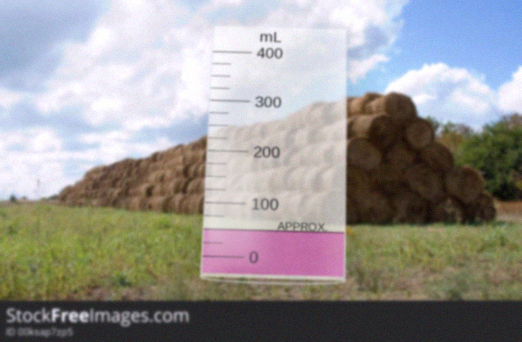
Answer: 50 mL
